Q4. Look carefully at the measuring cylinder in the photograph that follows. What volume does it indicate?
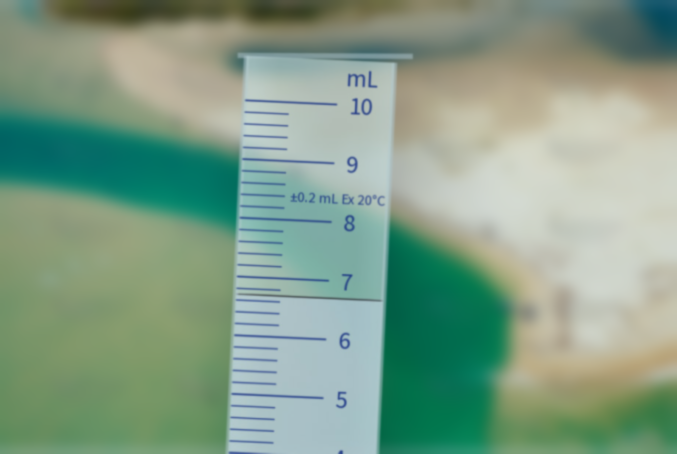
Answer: 6.7 mL
